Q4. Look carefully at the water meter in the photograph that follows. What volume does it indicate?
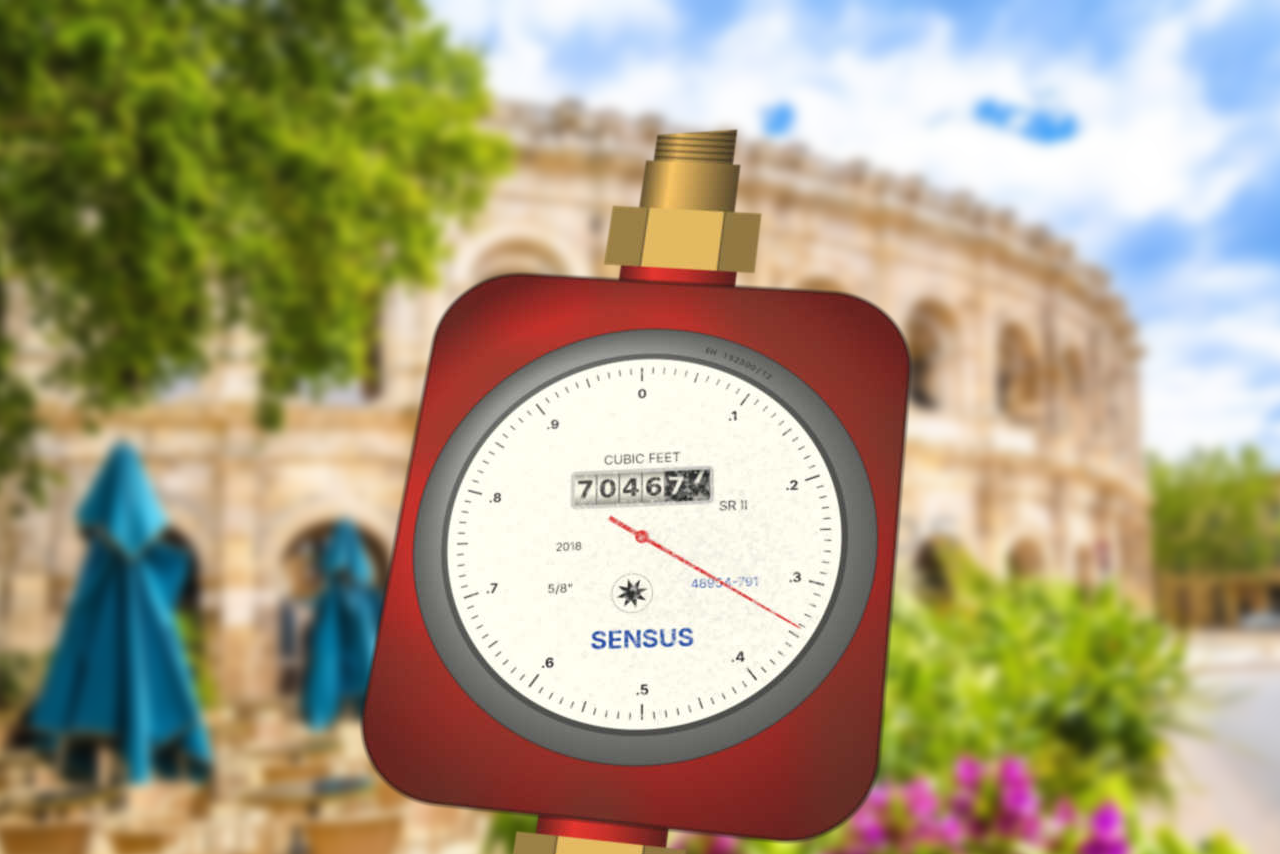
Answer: 704677.34 ft³
